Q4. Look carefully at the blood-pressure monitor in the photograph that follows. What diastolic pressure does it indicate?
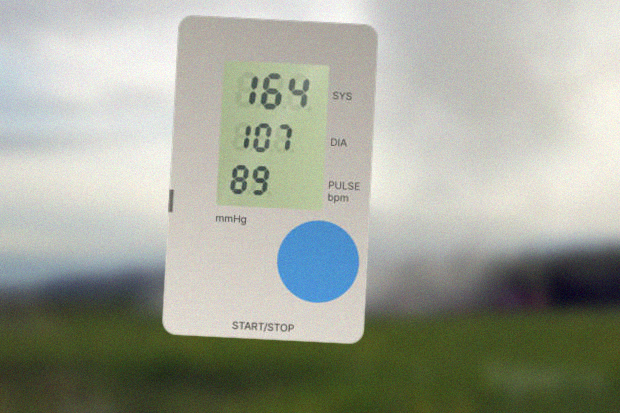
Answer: 107 mmHg
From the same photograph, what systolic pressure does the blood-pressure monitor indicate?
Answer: 164 mmHg
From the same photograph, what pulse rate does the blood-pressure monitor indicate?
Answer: 89 bpm
